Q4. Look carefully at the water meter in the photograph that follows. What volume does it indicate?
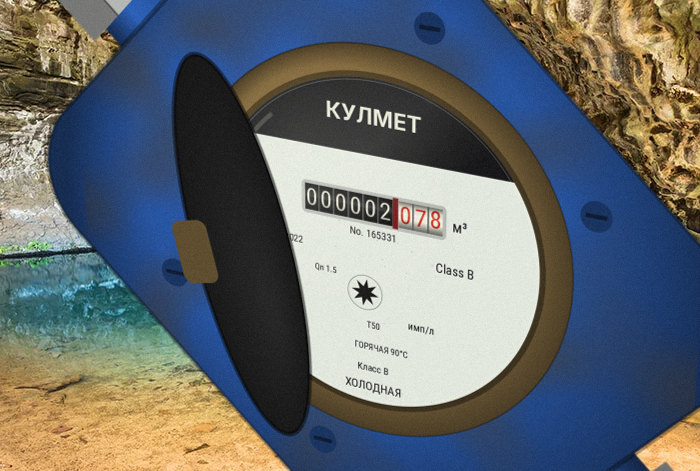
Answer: 2.078 m³
